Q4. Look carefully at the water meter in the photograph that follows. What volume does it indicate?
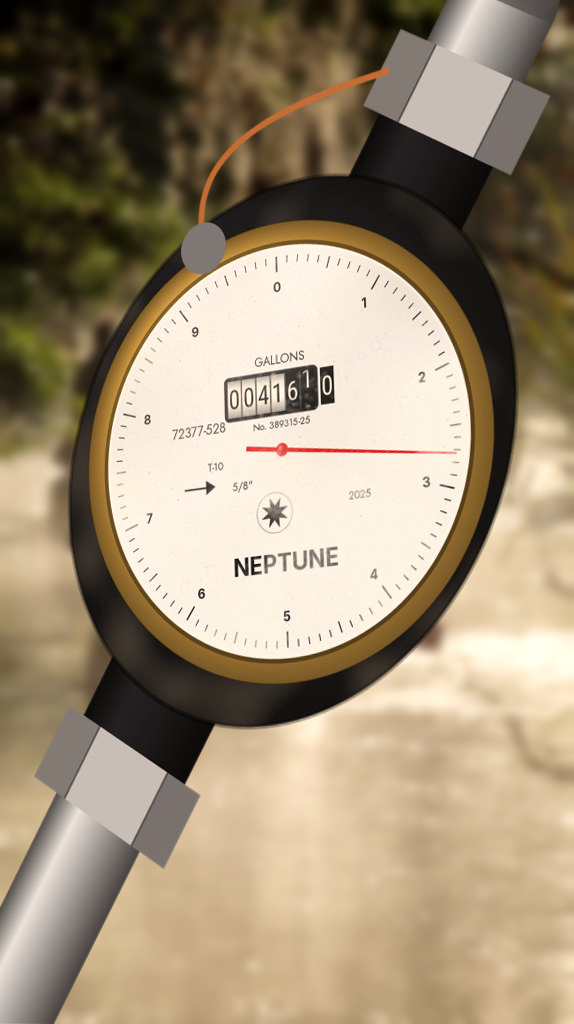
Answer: 41612.7 gal
